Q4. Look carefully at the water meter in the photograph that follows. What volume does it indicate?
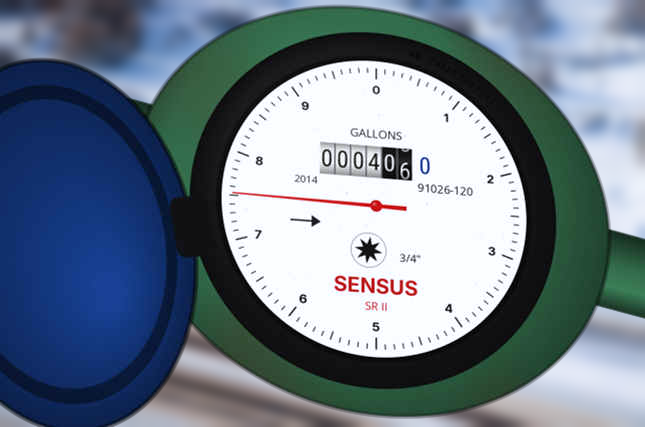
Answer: 4057.5 gal
